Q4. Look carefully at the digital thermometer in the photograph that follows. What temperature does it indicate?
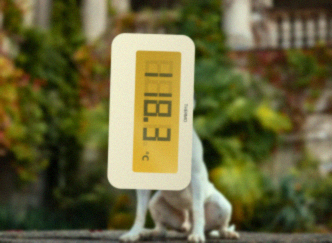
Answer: 118.3 °C
